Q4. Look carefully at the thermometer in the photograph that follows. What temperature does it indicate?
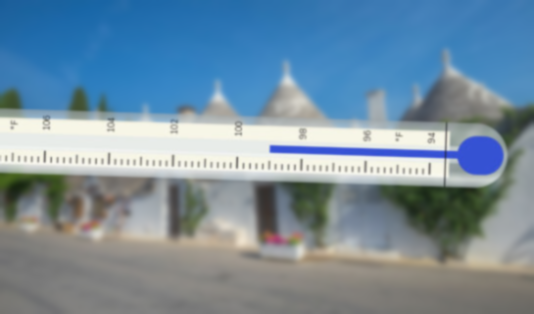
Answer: 99 °F
